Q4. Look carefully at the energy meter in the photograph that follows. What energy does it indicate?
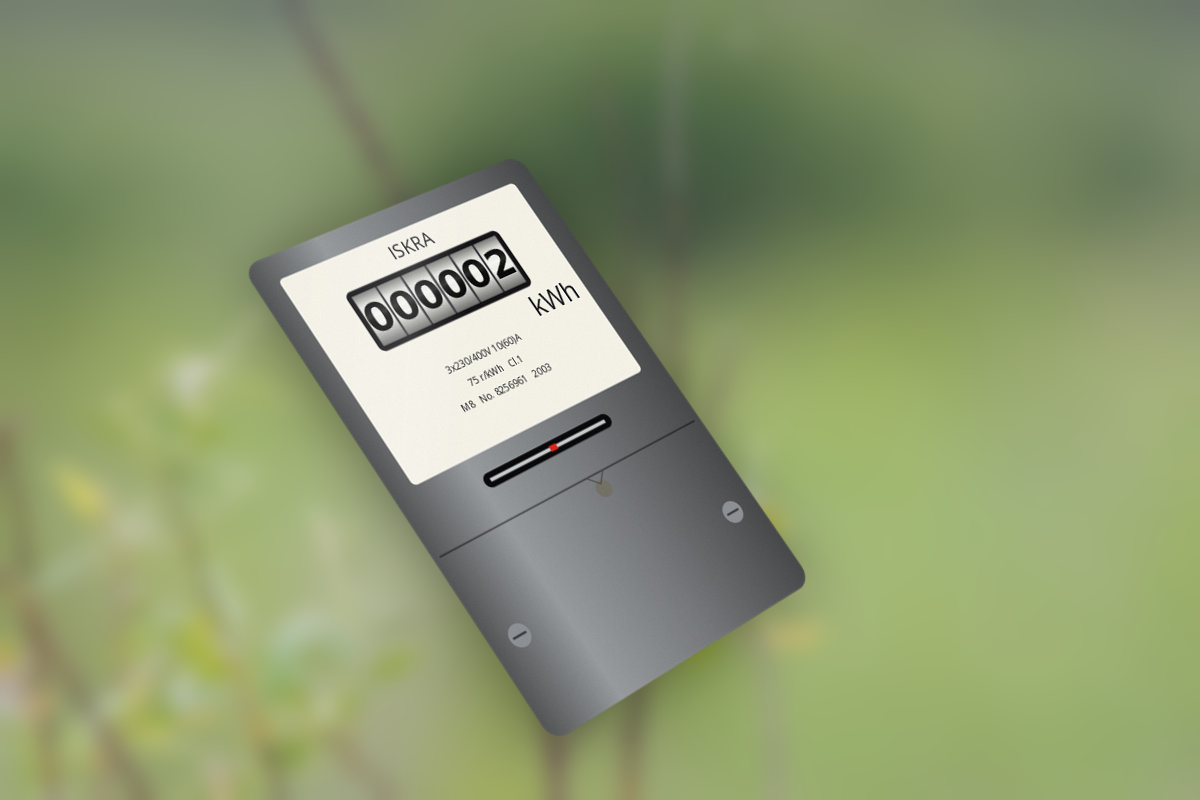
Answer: 2 kWh
